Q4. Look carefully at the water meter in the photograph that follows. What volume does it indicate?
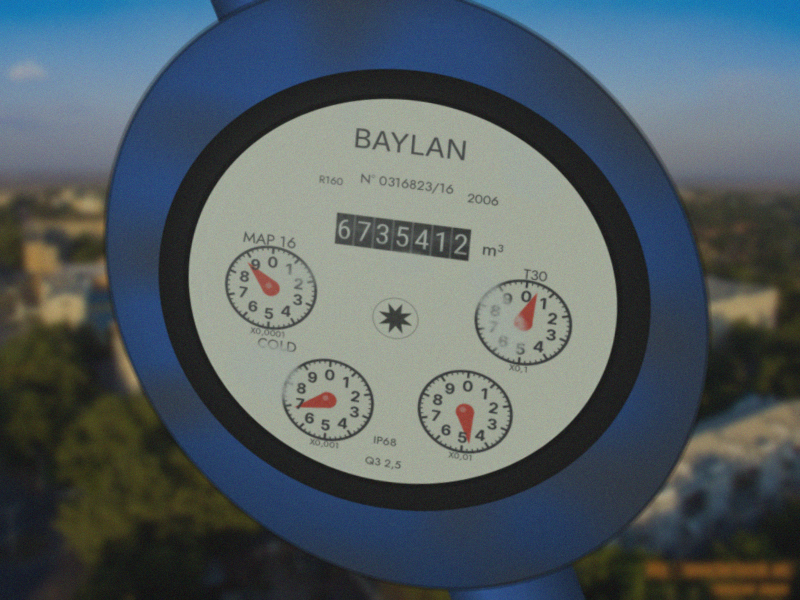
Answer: 6735412.0468 m³
